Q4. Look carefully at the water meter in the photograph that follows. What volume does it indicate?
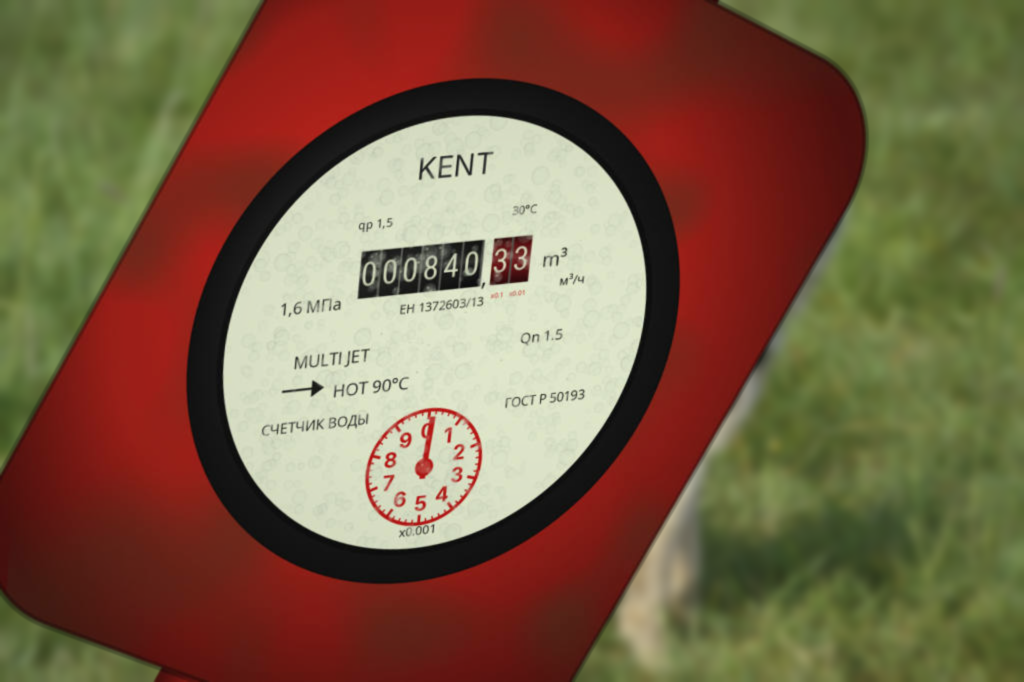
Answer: 840.330 m³
